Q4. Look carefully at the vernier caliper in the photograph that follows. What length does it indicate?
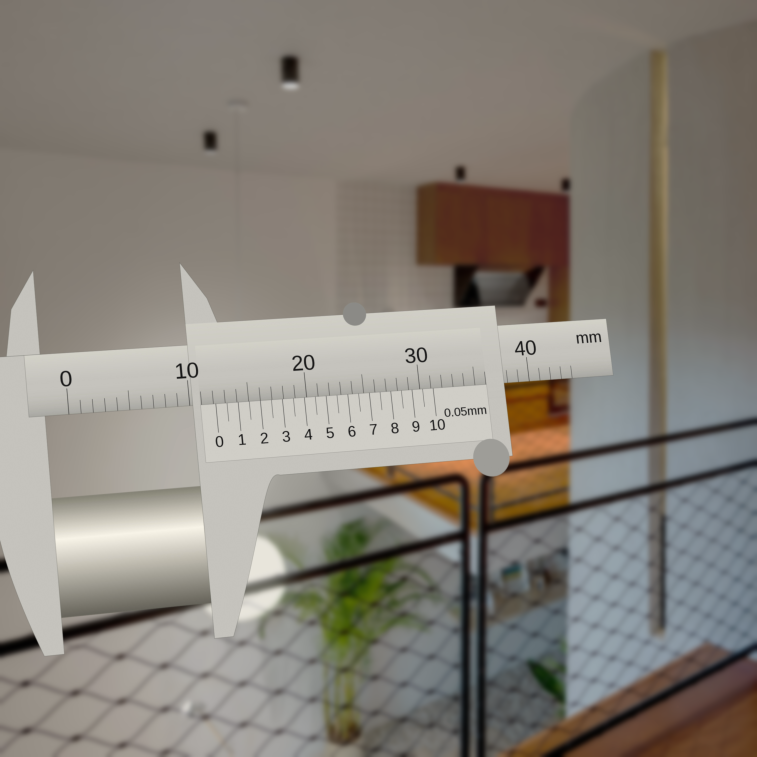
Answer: 12.2 mm
